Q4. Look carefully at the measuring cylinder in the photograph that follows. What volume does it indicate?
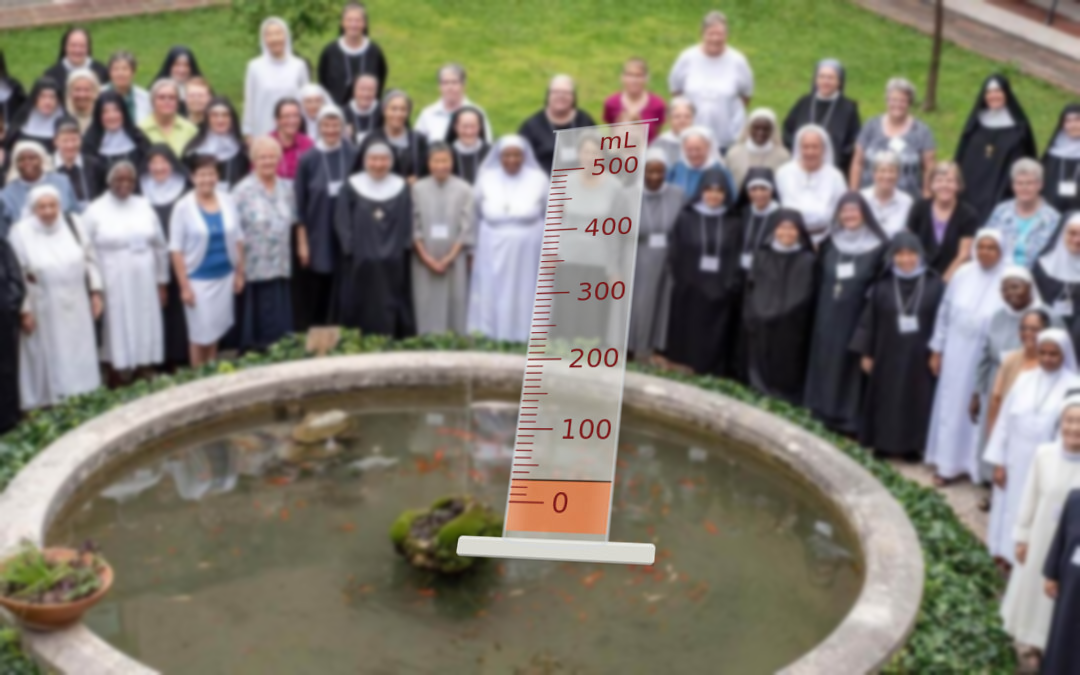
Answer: 30 mL
